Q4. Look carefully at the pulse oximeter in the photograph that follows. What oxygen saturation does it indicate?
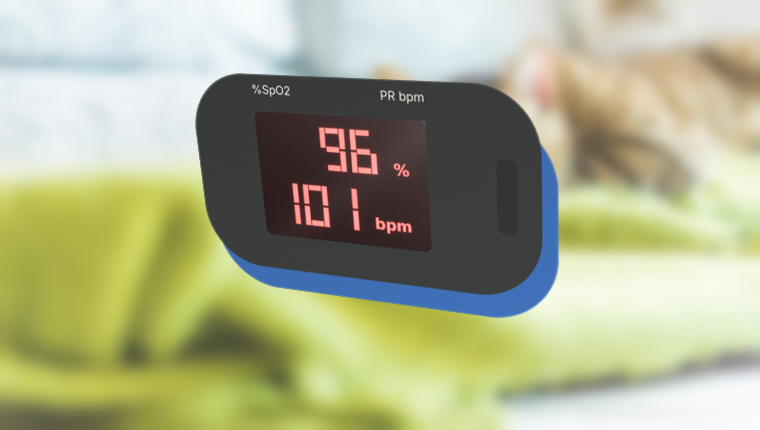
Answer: 96 %
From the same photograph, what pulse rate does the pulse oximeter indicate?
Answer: 101 bpm
